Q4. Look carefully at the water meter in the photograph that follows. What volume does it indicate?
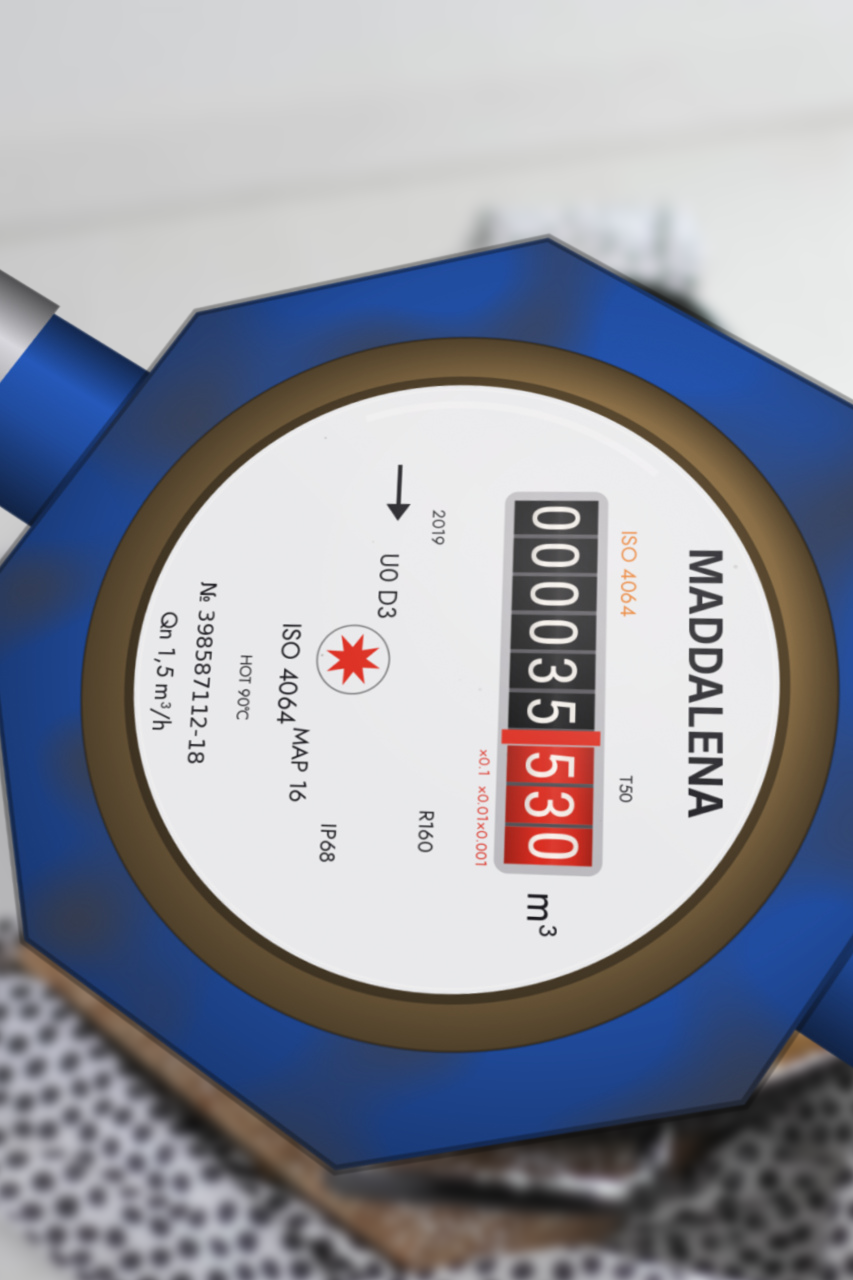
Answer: 35.530 m³
